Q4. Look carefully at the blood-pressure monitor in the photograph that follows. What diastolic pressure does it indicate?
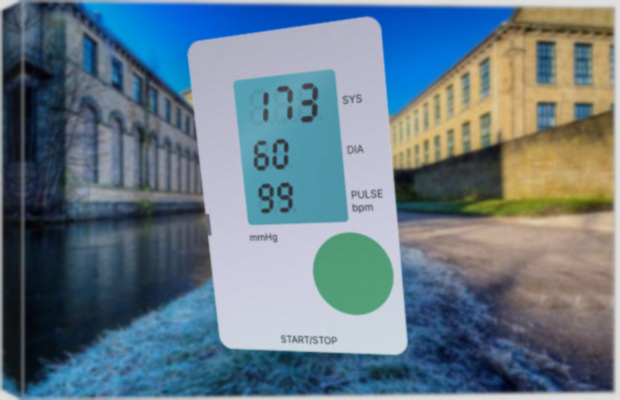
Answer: 60 mmHg
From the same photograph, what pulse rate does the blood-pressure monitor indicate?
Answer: 99 bpm
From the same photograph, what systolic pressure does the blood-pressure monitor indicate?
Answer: 173 mmHg
